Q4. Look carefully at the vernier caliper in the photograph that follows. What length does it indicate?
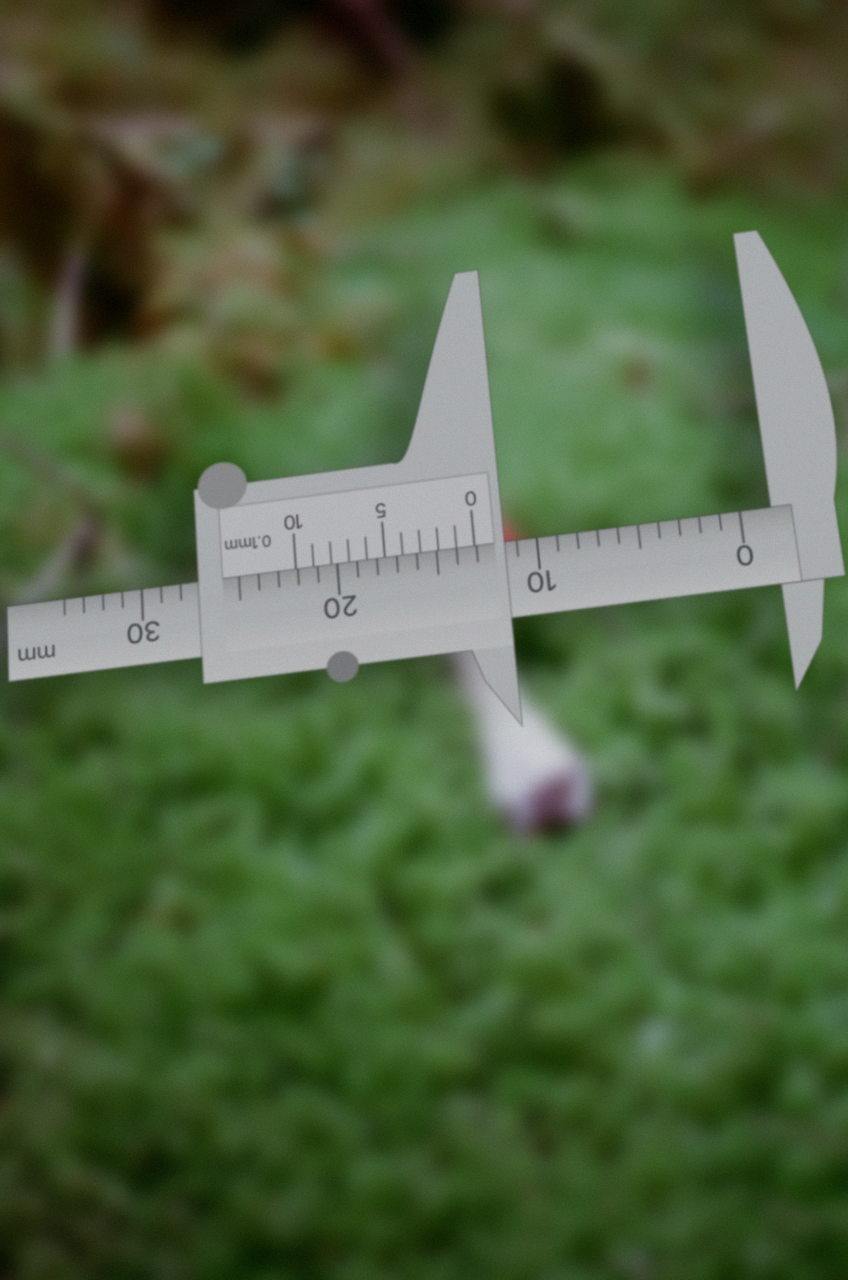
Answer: 13.1 mm
